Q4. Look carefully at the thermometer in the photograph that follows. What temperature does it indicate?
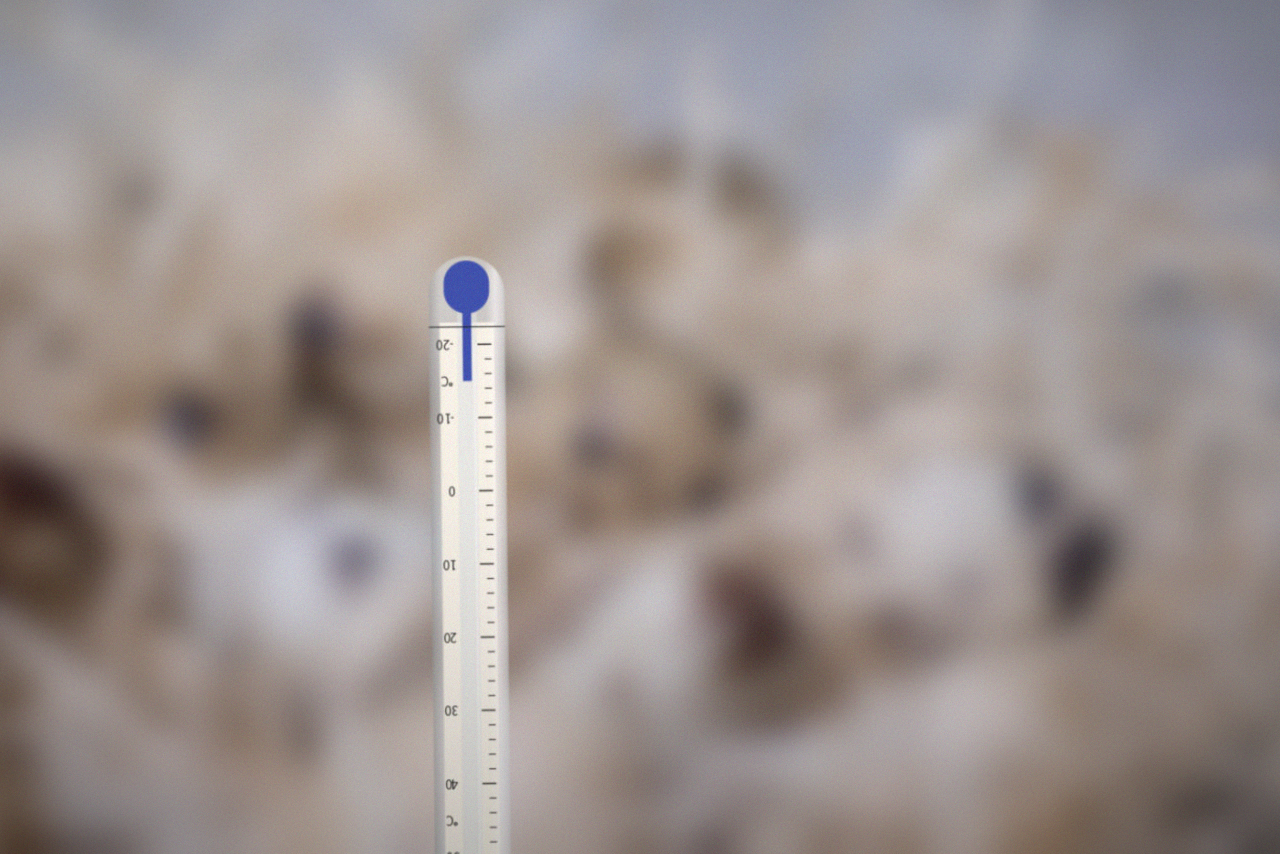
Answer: -15 °C
